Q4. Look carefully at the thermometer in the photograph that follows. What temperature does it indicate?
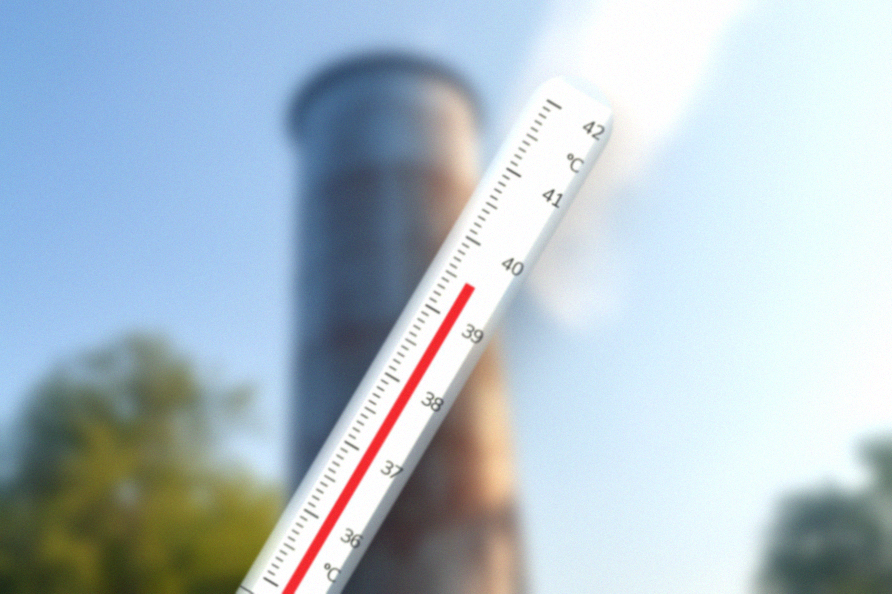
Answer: 39.5 °C
